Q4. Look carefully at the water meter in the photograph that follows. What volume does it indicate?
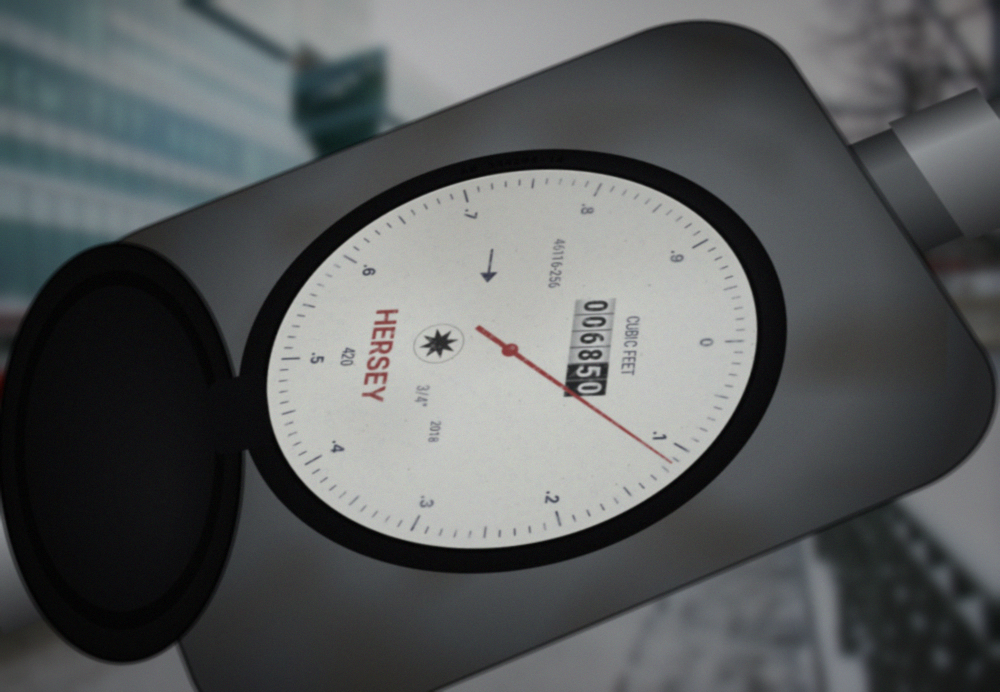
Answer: 6850.11 ft³
